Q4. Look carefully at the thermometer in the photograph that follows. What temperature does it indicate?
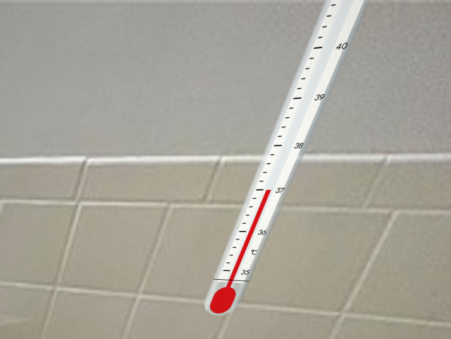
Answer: 37 °C
